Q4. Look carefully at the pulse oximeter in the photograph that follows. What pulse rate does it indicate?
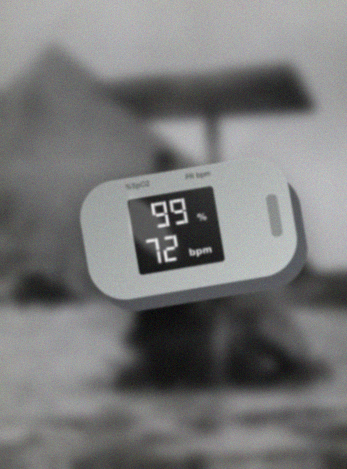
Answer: 72 bpm
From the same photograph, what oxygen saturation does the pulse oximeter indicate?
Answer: 99 %
